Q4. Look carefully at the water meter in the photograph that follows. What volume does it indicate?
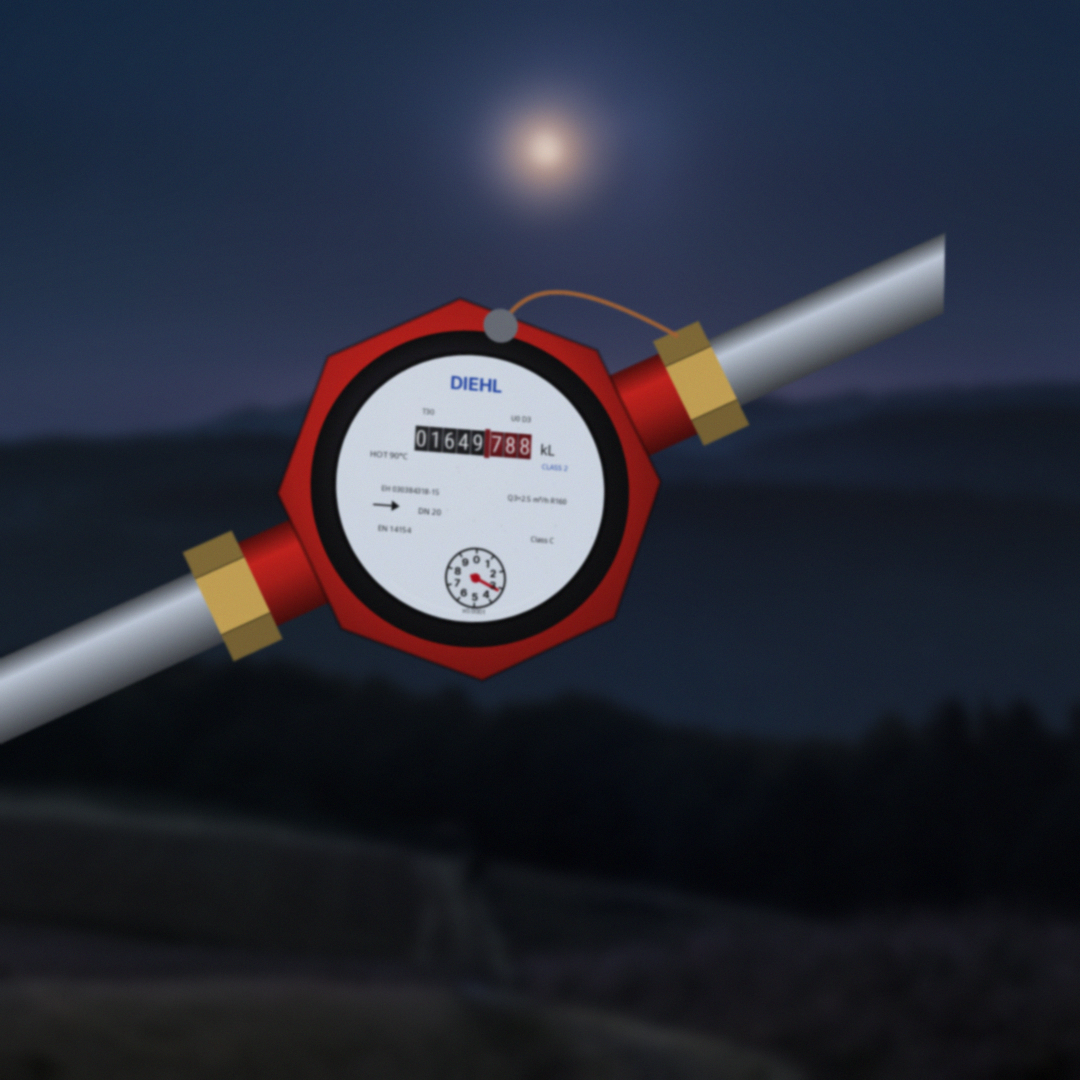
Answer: 1649.7883 kL
